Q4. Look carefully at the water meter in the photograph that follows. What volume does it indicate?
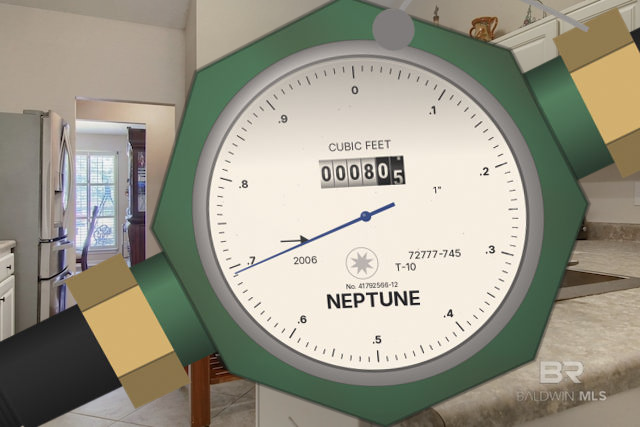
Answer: 804.69 ft³
